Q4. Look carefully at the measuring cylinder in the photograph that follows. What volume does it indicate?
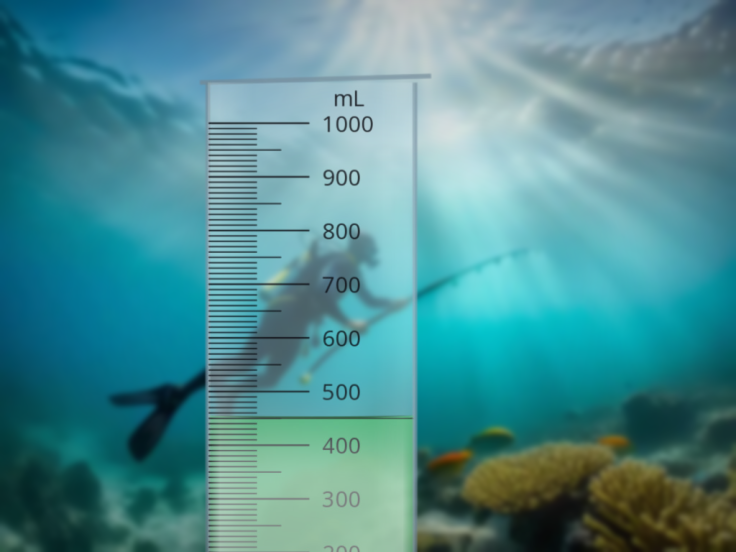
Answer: 450 mL
